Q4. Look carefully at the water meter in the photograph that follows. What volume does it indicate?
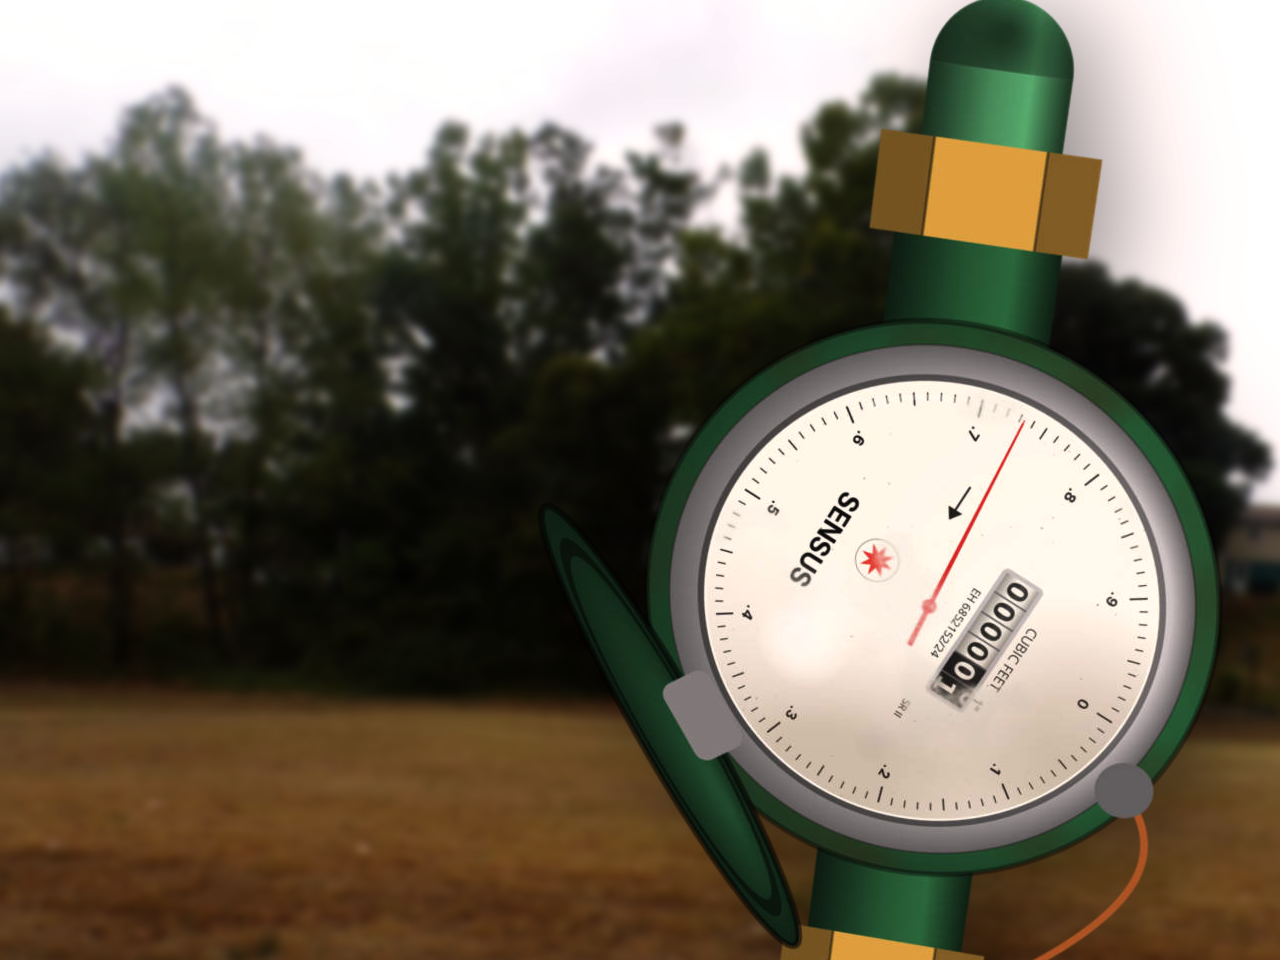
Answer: 0.73 ft³
